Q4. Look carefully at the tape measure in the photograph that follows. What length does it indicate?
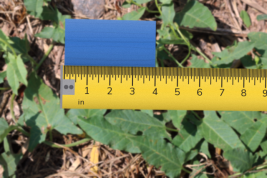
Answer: 4 in
